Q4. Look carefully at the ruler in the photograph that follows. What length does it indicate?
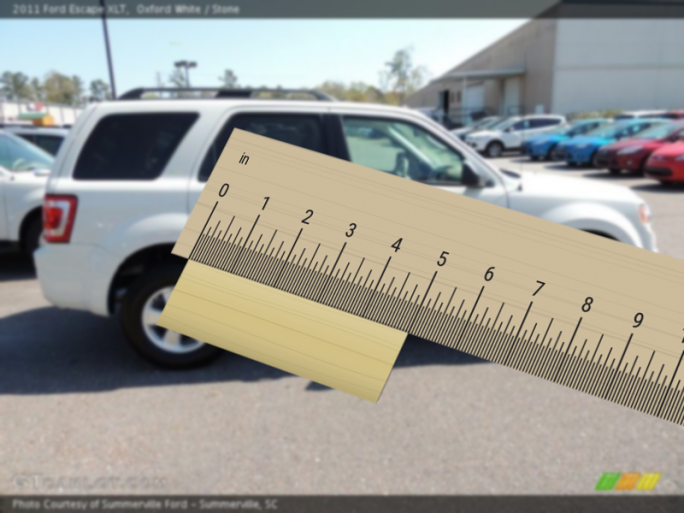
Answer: 5 in
